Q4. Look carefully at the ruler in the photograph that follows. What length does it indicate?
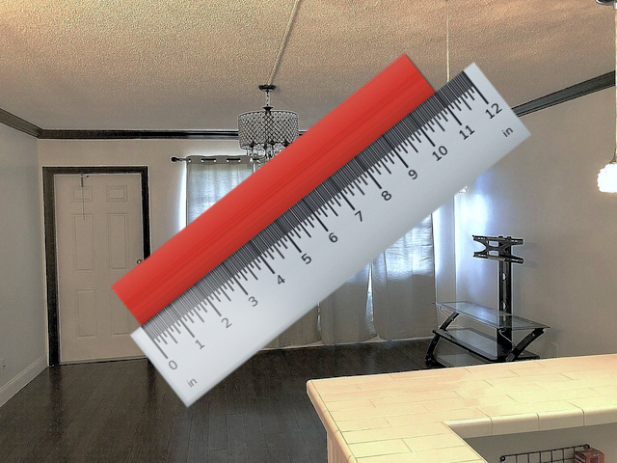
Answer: 11 in
